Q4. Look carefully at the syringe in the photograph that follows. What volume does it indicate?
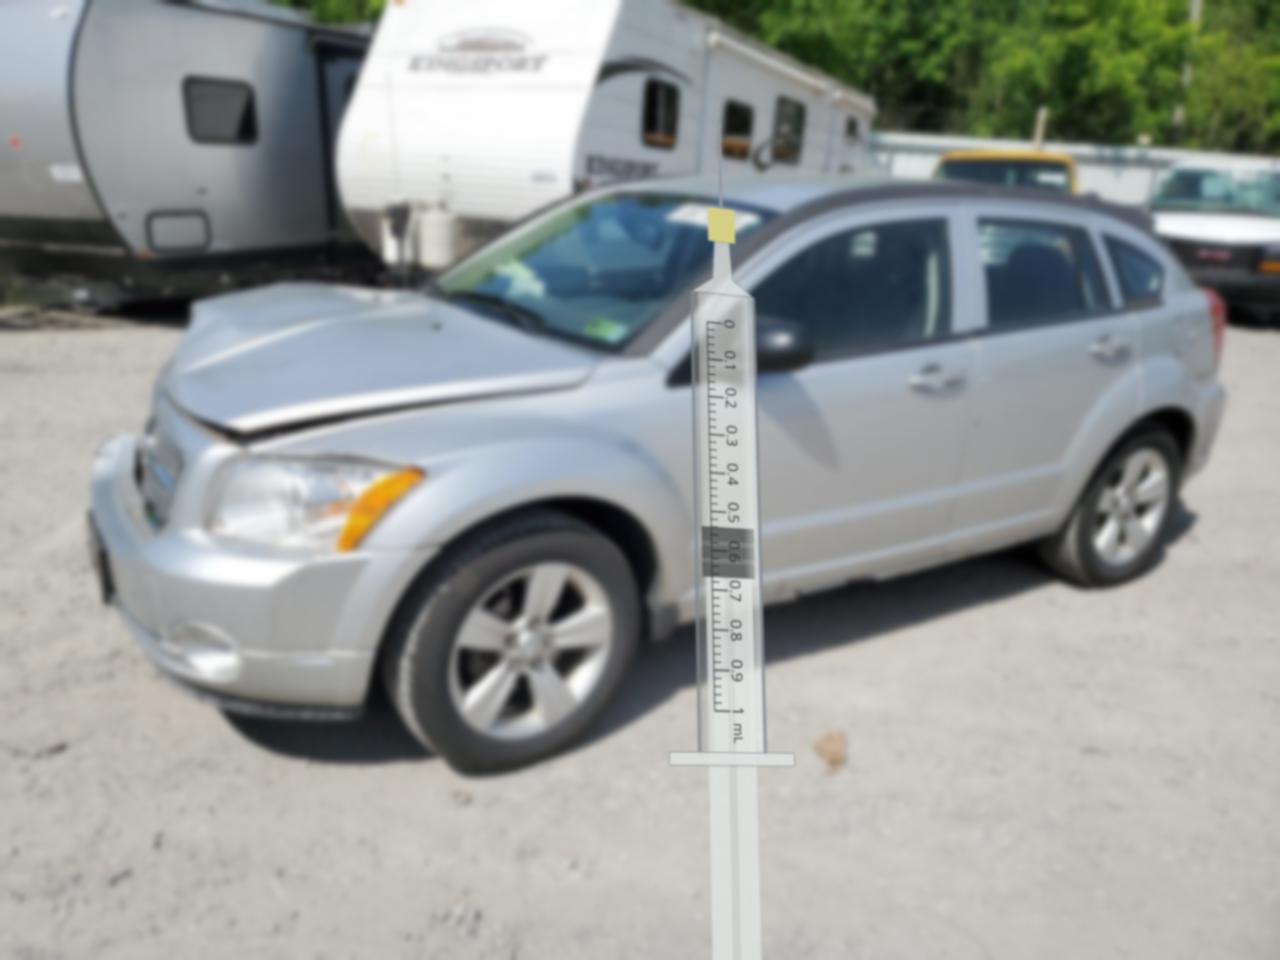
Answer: 0.54 mL
